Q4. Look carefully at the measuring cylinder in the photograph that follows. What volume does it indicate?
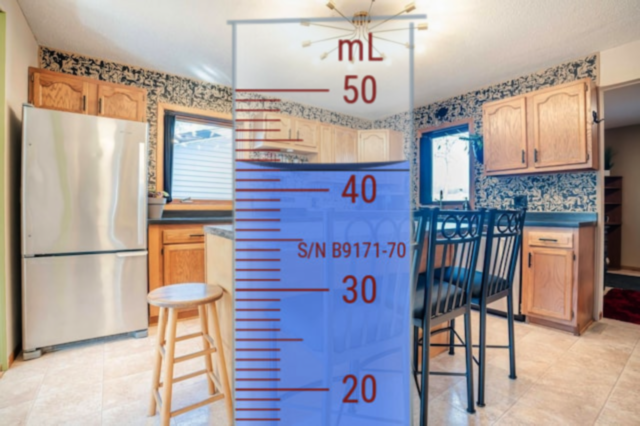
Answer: 42 mL
